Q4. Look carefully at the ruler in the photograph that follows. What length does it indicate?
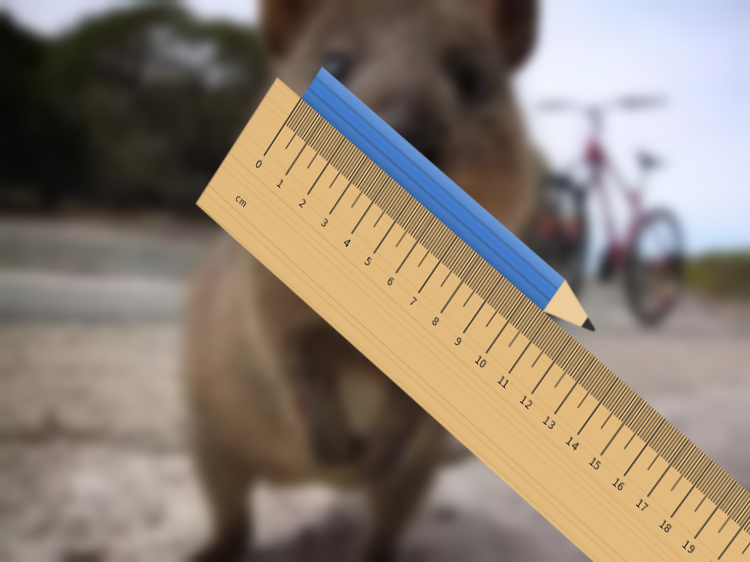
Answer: 12.5 cm
